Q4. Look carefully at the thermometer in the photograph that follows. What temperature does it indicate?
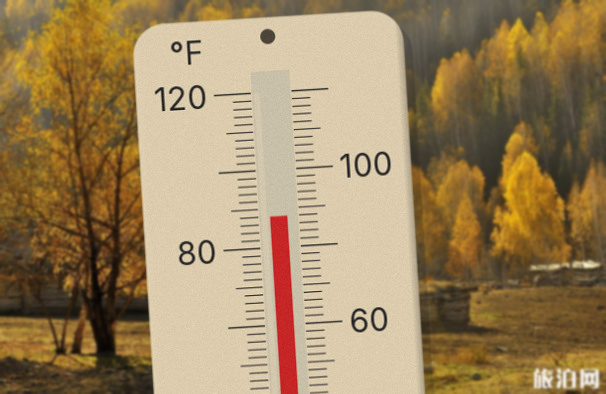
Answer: 88 °F
